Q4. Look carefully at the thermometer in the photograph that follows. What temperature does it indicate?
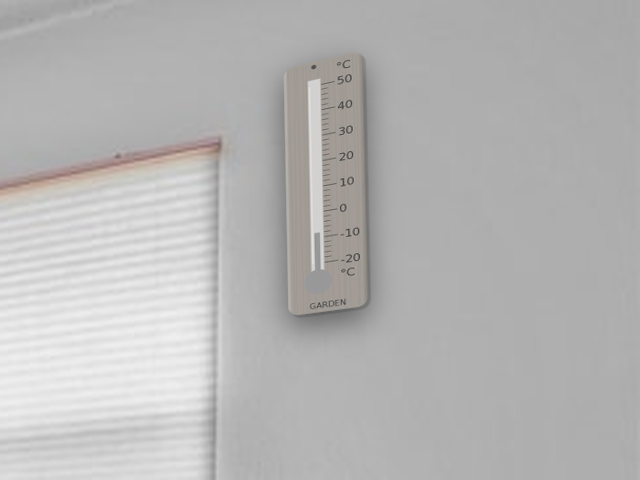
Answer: -8 °C
